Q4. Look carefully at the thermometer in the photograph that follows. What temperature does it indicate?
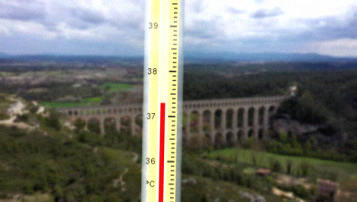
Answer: 37.3 °C
